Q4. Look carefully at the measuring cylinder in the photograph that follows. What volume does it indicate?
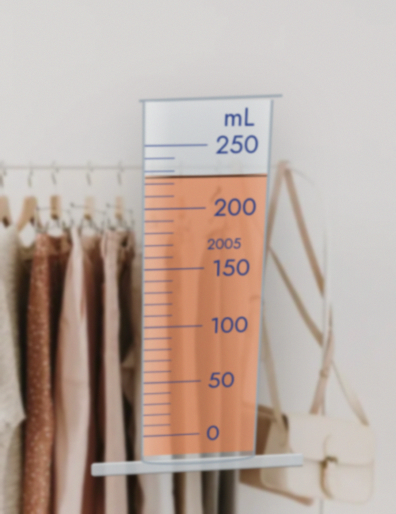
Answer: 225 mL
